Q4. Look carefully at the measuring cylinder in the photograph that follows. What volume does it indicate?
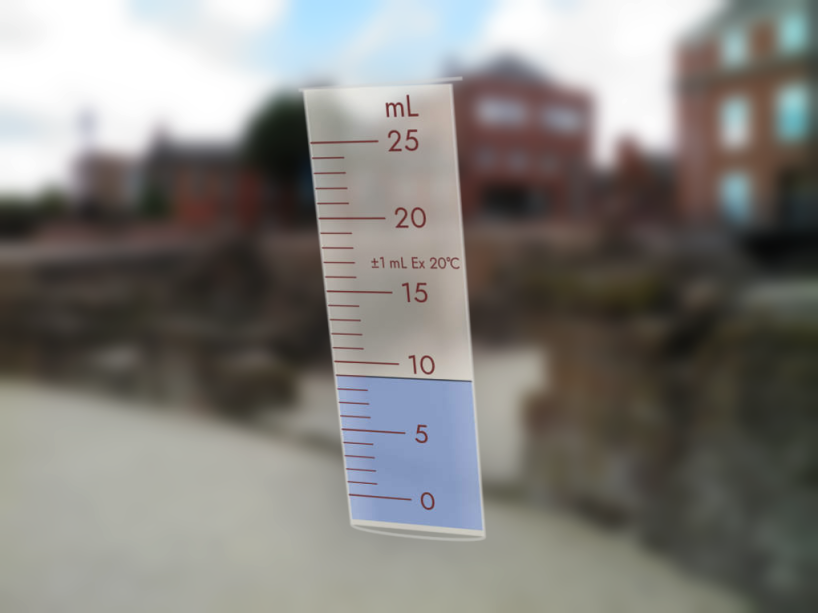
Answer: 9 mL
